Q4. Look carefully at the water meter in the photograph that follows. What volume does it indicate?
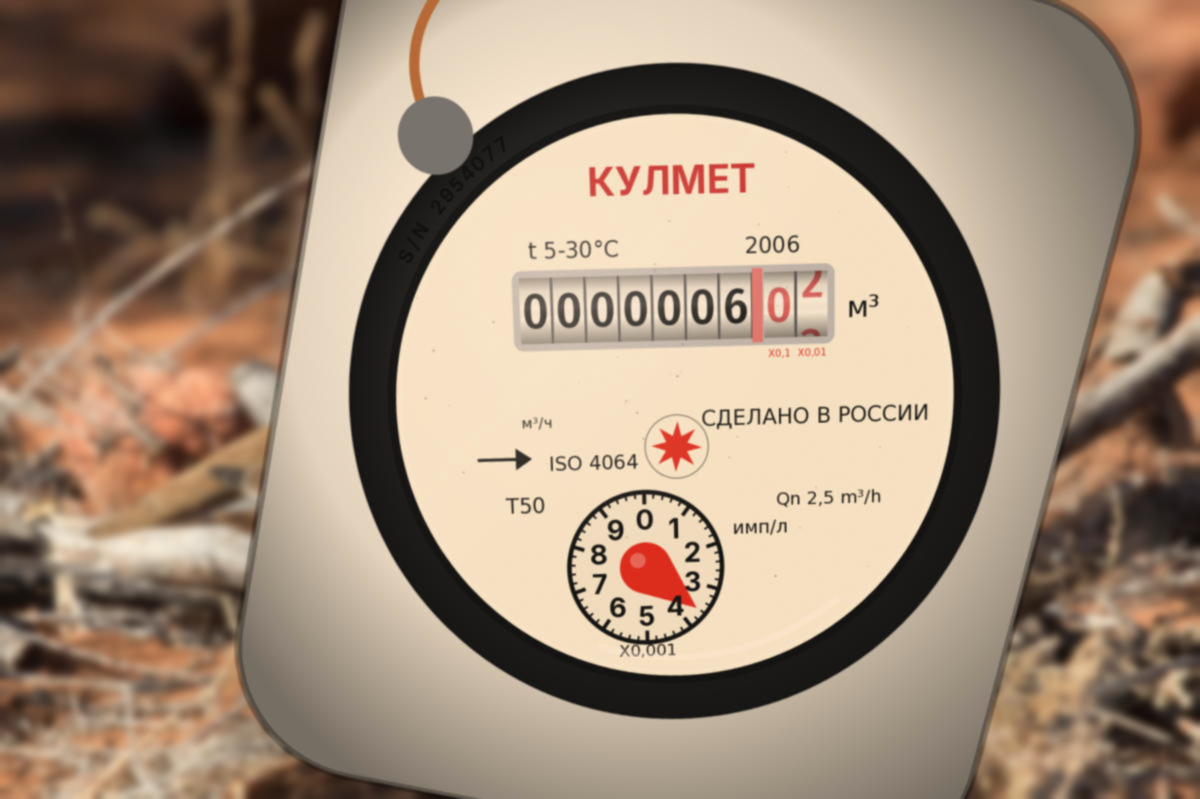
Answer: 6.023 m³
